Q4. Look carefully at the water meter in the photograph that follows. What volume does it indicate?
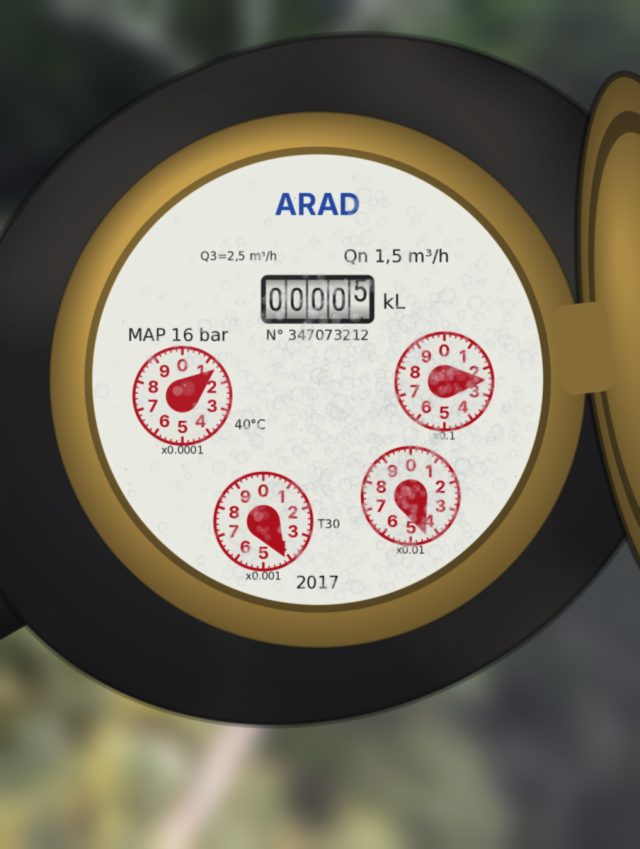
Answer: 5.2441 kL
